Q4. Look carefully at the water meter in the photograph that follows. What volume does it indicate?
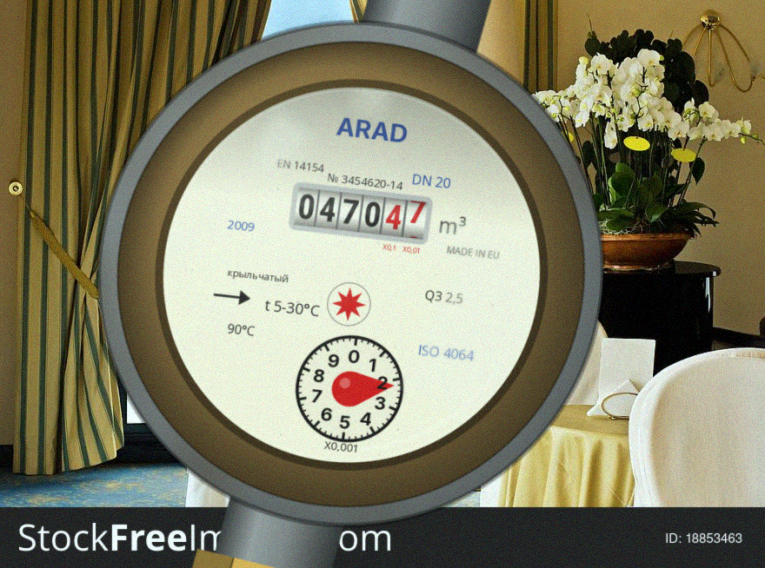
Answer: 470.472 m³
